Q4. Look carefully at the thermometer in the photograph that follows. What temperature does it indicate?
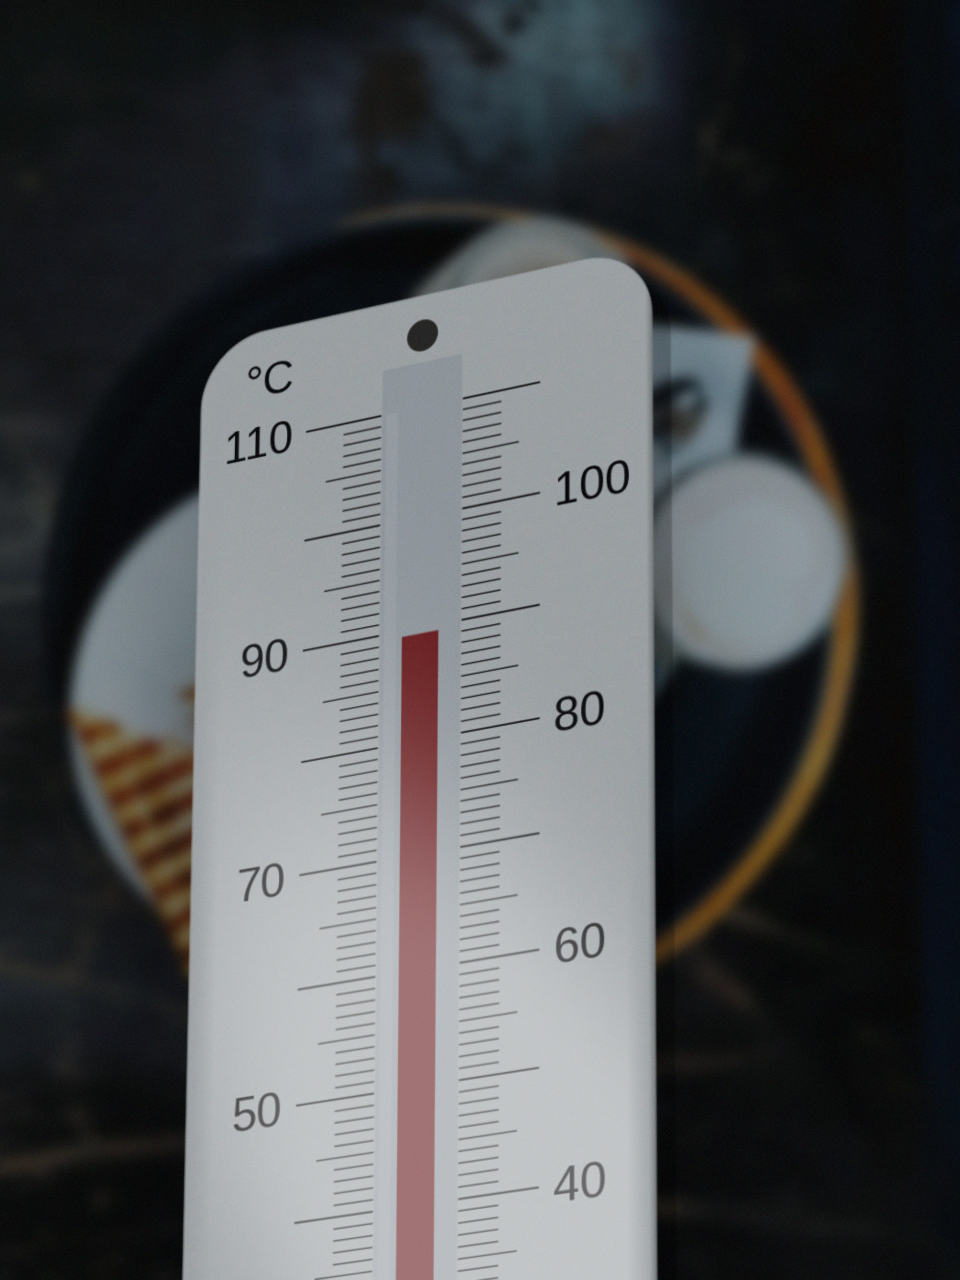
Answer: 89.5 °C
